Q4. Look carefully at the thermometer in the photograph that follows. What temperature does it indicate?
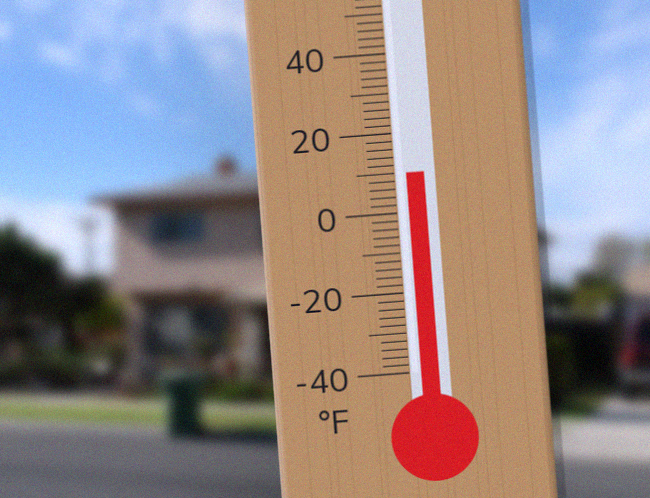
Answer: 10 °F
